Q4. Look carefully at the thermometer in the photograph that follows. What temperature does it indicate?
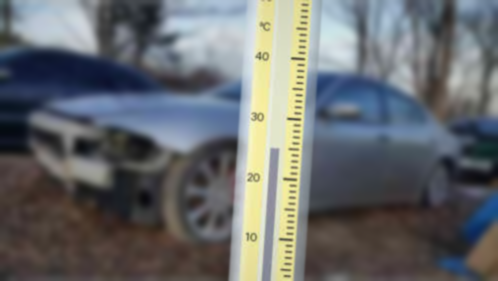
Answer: 25 °C
